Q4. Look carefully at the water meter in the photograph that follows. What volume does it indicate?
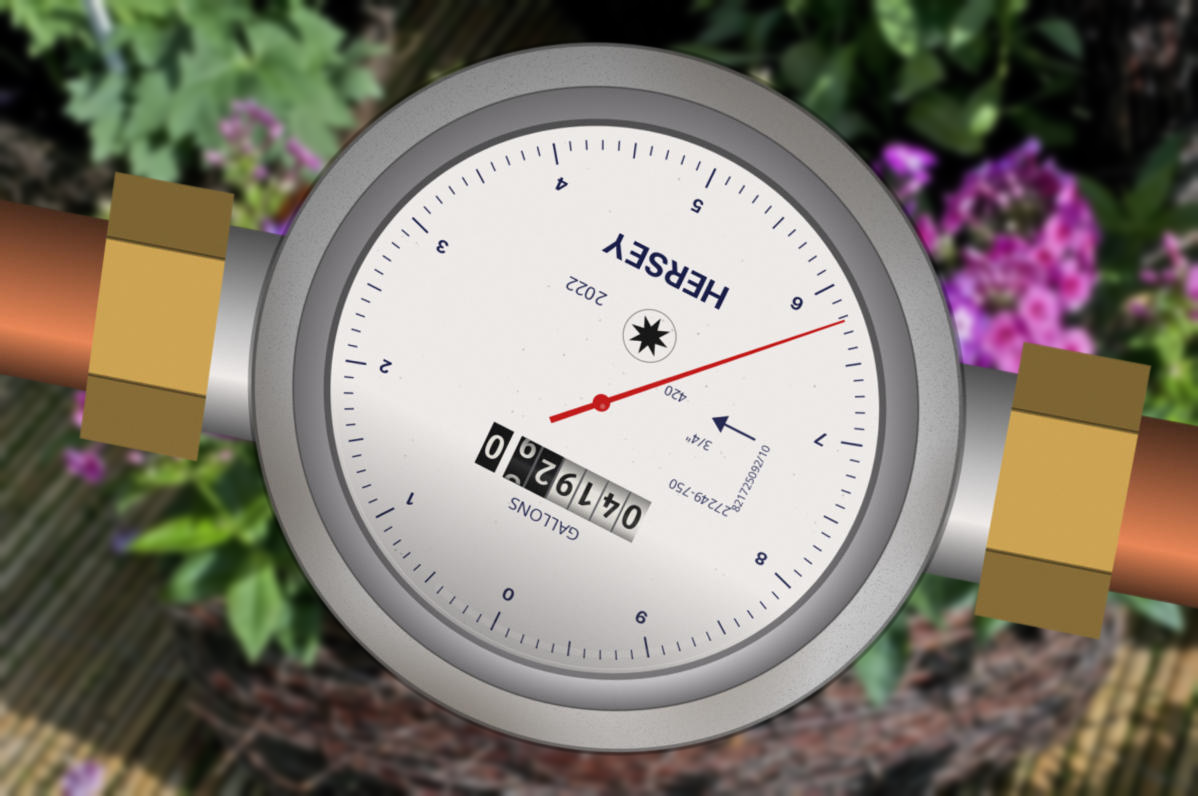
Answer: 419286.2 gal
